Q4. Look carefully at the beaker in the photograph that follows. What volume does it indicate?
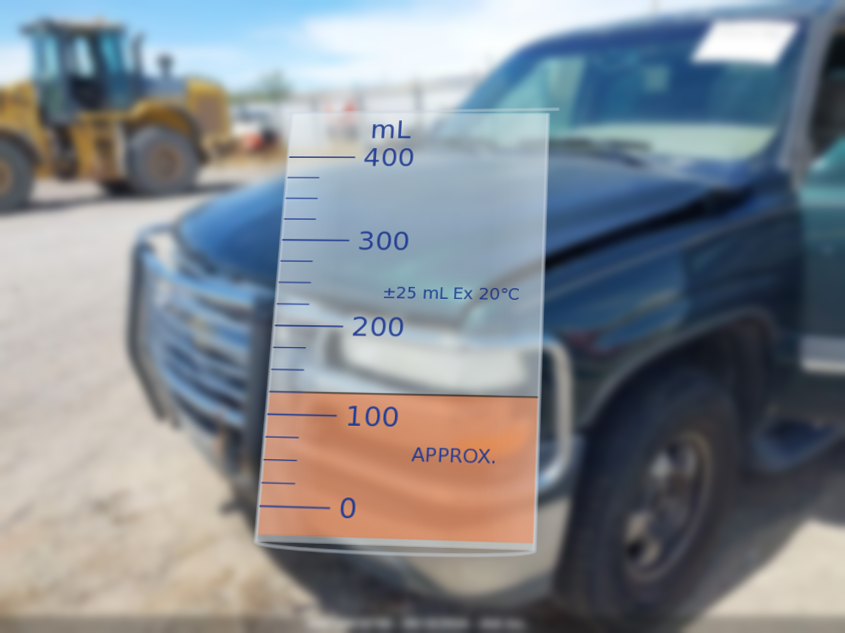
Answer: 125 mL
